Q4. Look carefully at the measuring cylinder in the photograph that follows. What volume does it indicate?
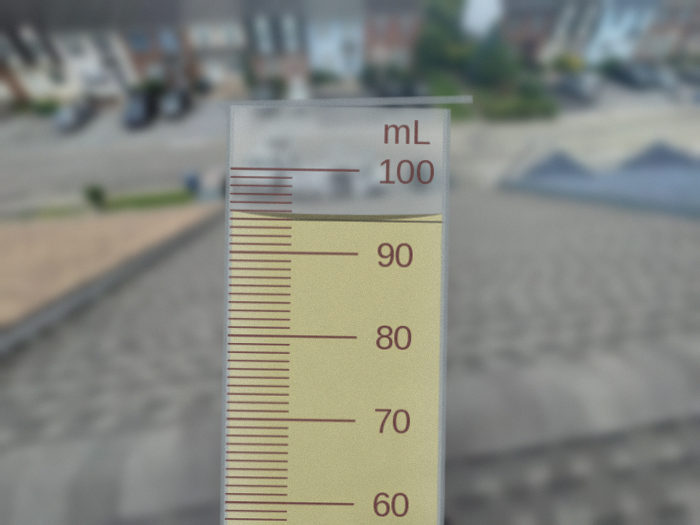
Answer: 94 mL
